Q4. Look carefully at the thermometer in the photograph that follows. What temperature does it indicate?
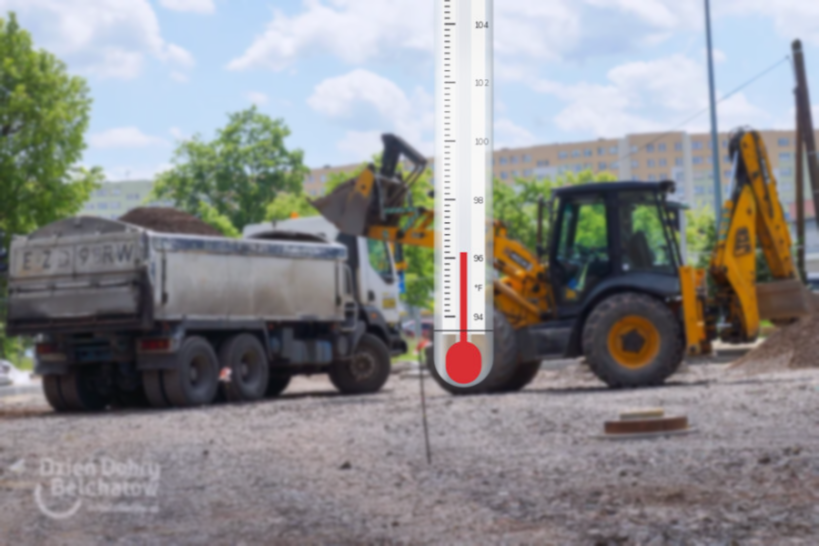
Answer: 96.2 °F
